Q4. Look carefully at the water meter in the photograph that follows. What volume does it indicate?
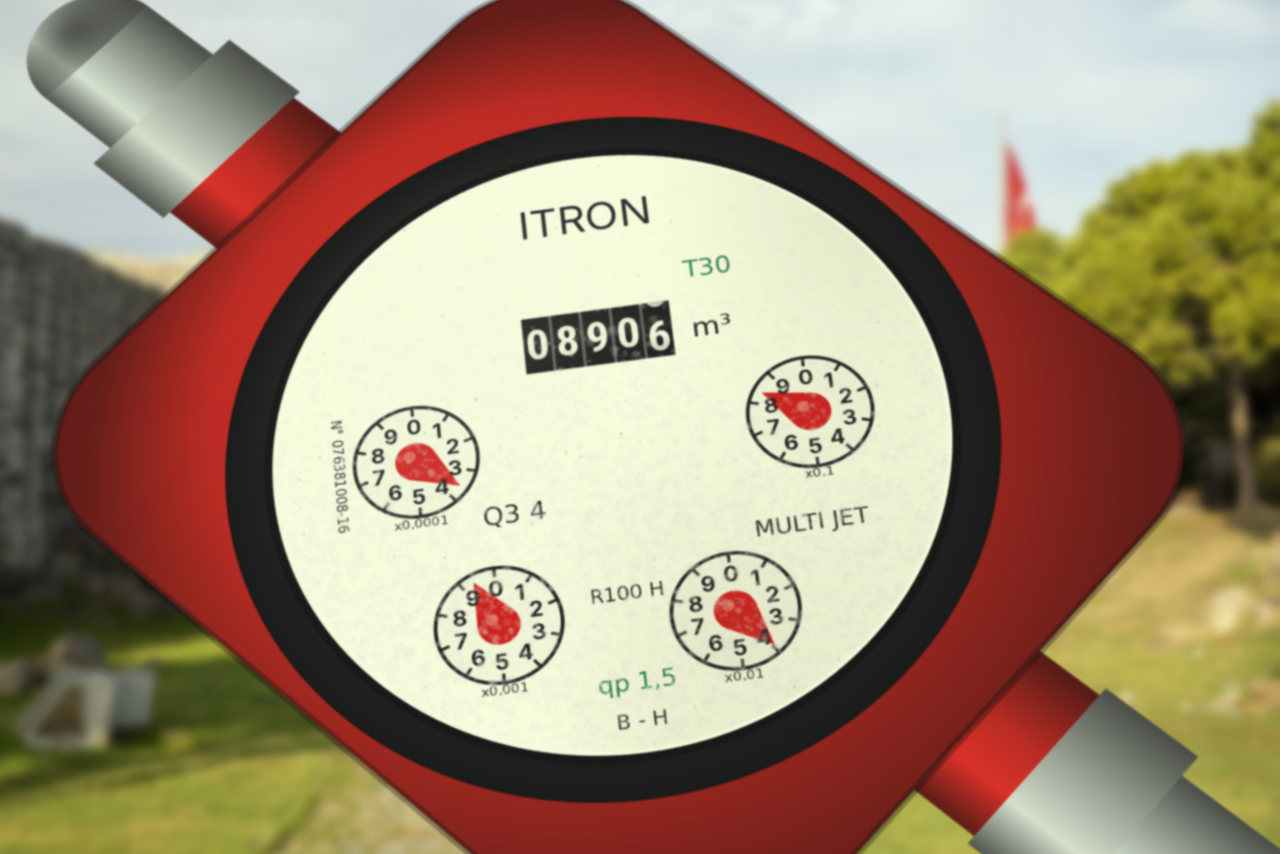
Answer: 8905.8393 m³
